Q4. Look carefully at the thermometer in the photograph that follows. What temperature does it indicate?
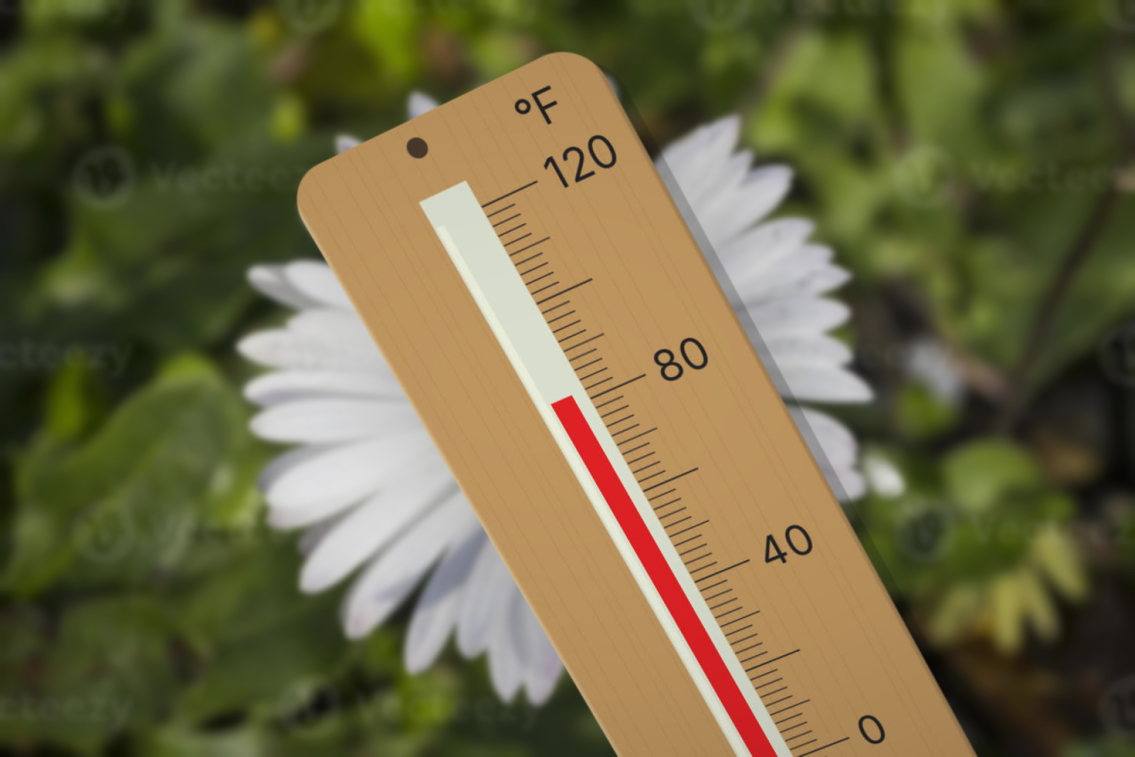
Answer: 82 °F
